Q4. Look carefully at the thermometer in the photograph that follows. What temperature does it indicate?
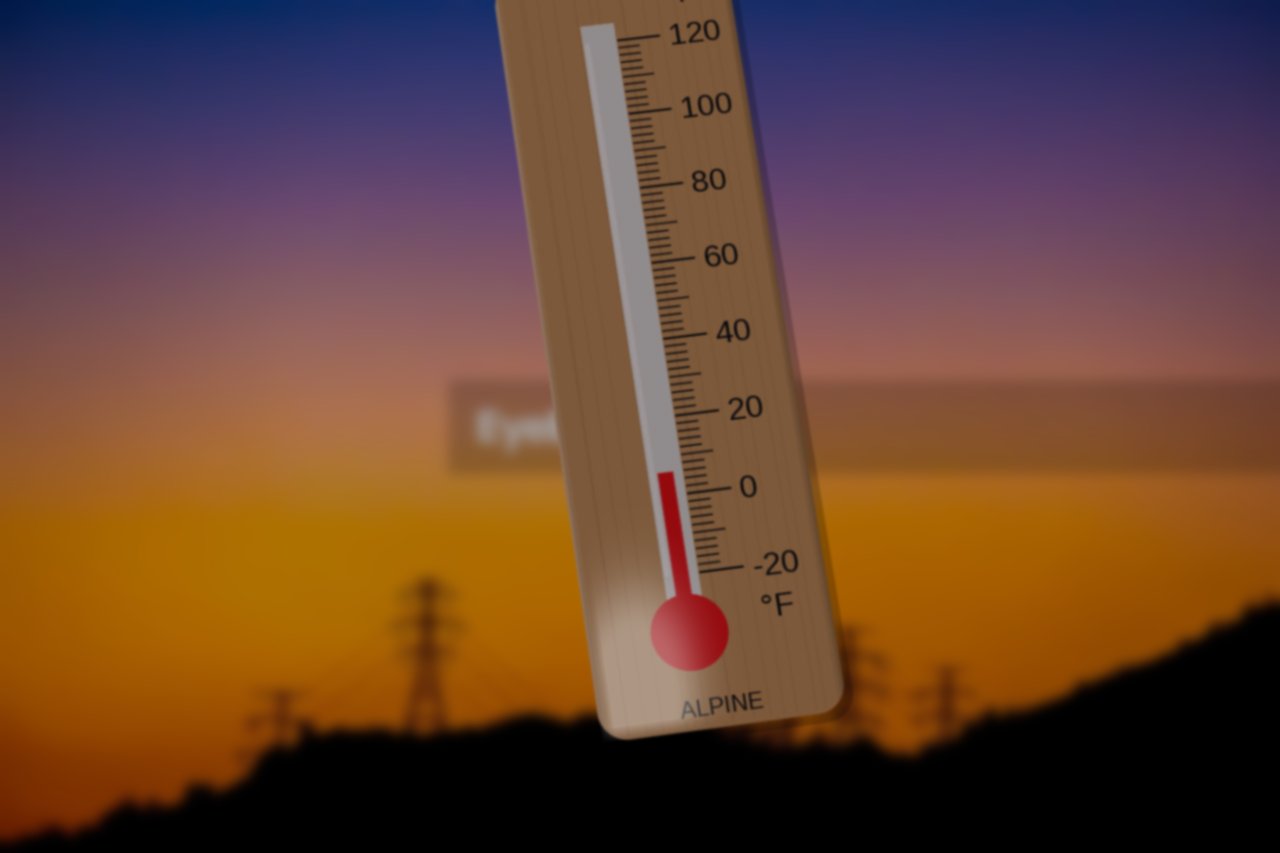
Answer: 6 °F
